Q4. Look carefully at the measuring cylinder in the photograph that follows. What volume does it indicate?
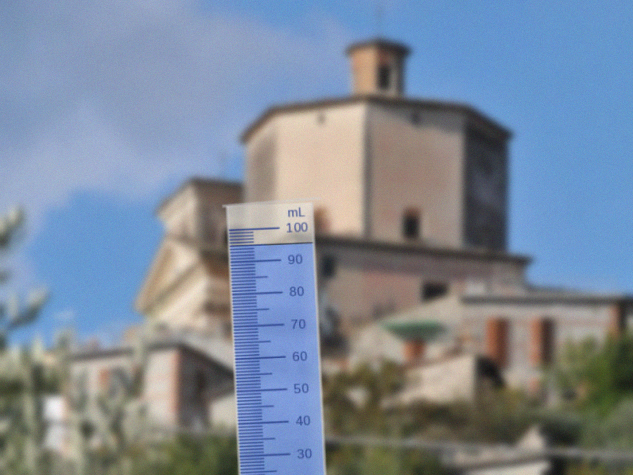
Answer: 95 mL
